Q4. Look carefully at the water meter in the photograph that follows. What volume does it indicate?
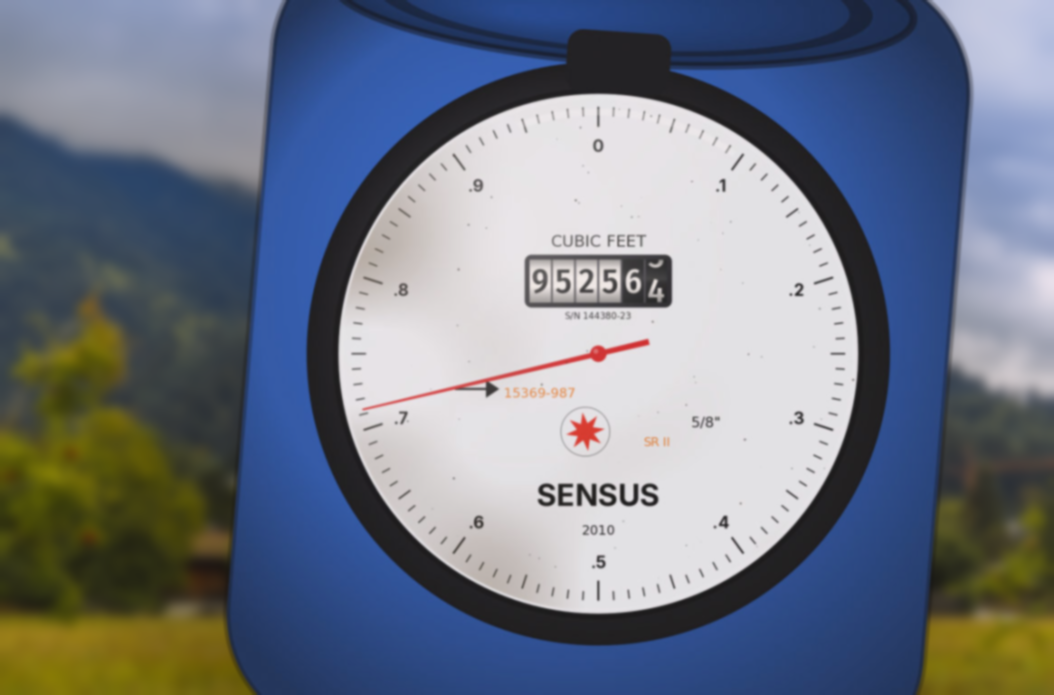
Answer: 952563.71 ft³
